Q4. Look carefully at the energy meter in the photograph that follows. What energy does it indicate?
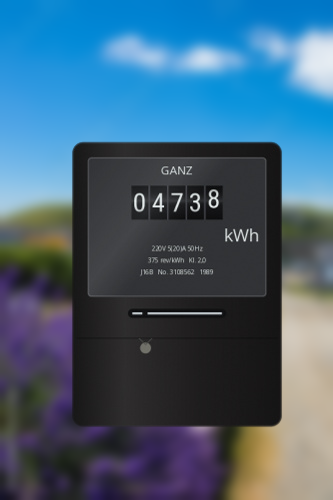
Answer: 4738 kWh
